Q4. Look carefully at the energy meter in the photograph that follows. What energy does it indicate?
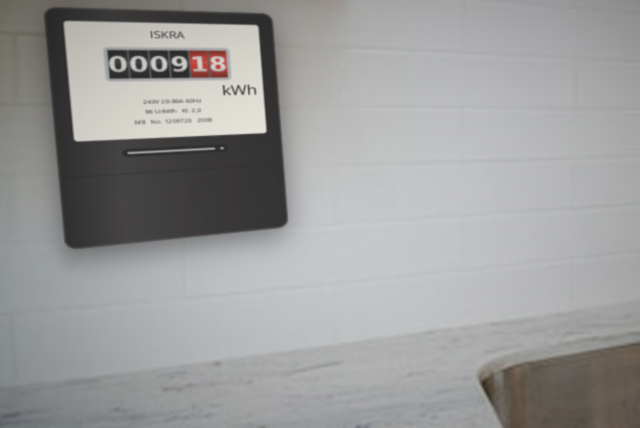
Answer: 9.18 kWh
